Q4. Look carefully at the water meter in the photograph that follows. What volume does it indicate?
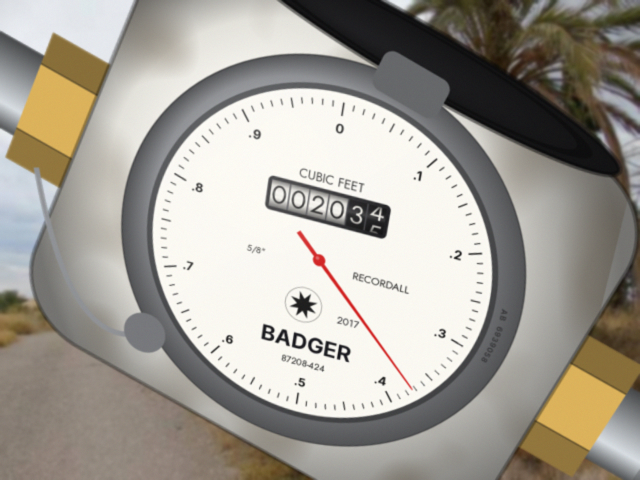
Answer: 2034.37 ft³
